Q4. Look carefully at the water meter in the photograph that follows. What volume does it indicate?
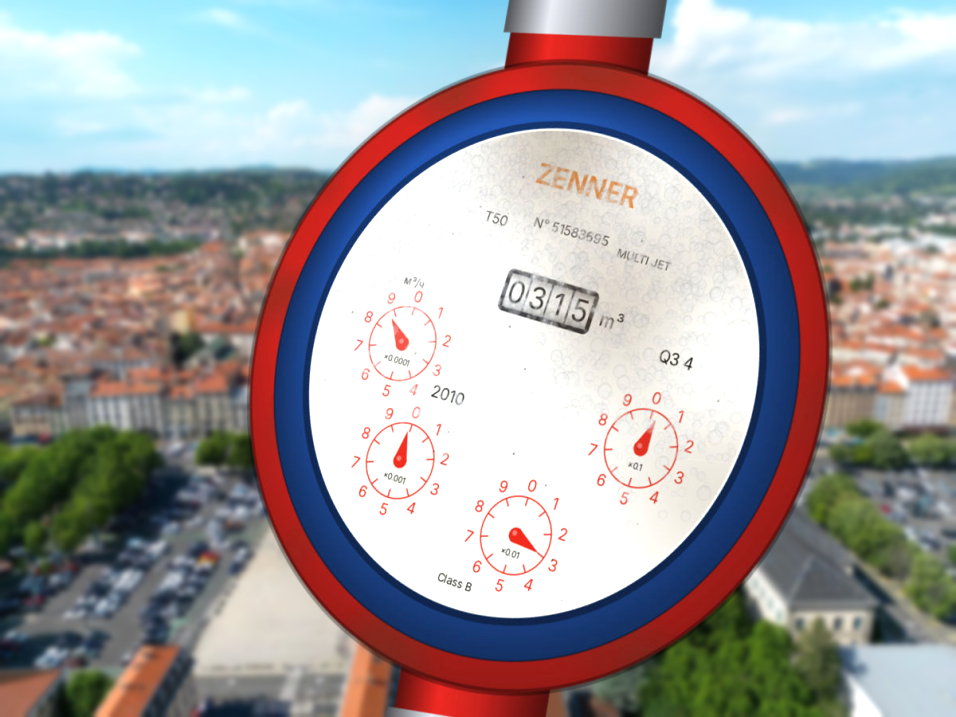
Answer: 315.0298 m³
